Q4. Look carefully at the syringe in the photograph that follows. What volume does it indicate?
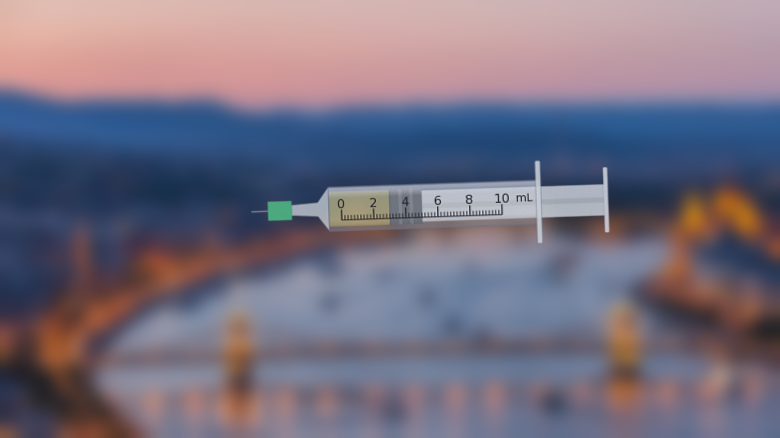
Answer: 3 mL
